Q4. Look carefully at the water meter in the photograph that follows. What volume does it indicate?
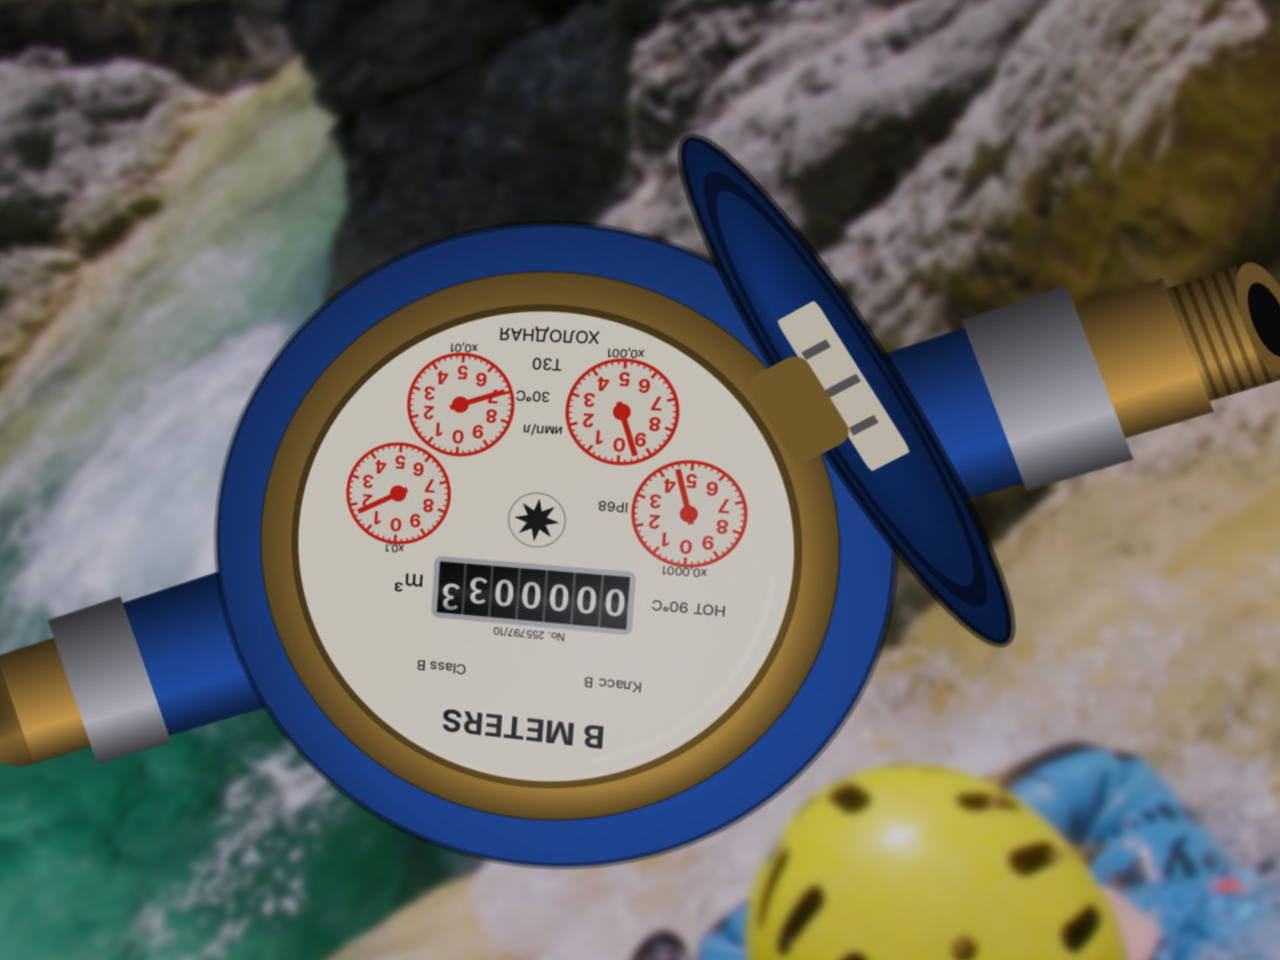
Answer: 33.1694 m³
